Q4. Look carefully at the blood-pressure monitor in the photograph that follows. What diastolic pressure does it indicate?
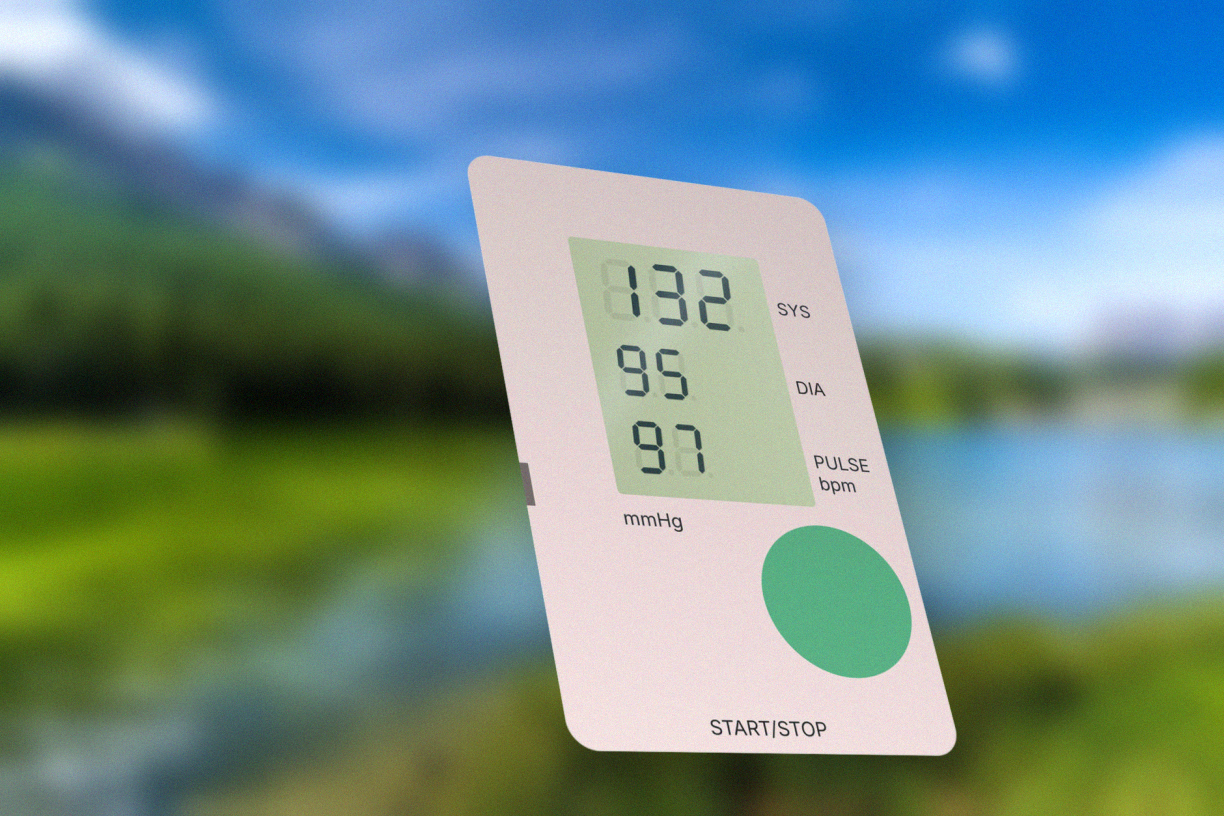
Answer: 95 mmHg
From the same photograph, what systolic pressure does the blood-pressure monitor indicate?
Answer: 132 mmHg
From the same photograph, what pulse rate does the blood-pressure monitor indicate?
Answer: 97 bpm
